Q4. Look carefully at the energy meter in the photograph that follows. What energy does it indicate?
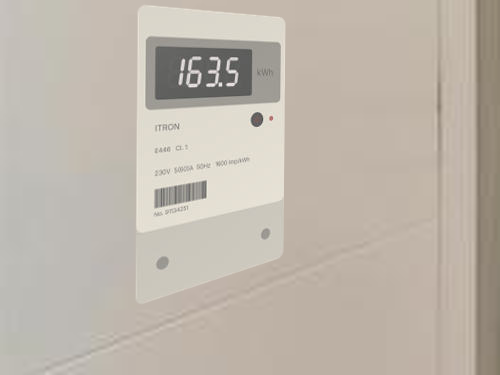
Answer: 163.5 kWh
